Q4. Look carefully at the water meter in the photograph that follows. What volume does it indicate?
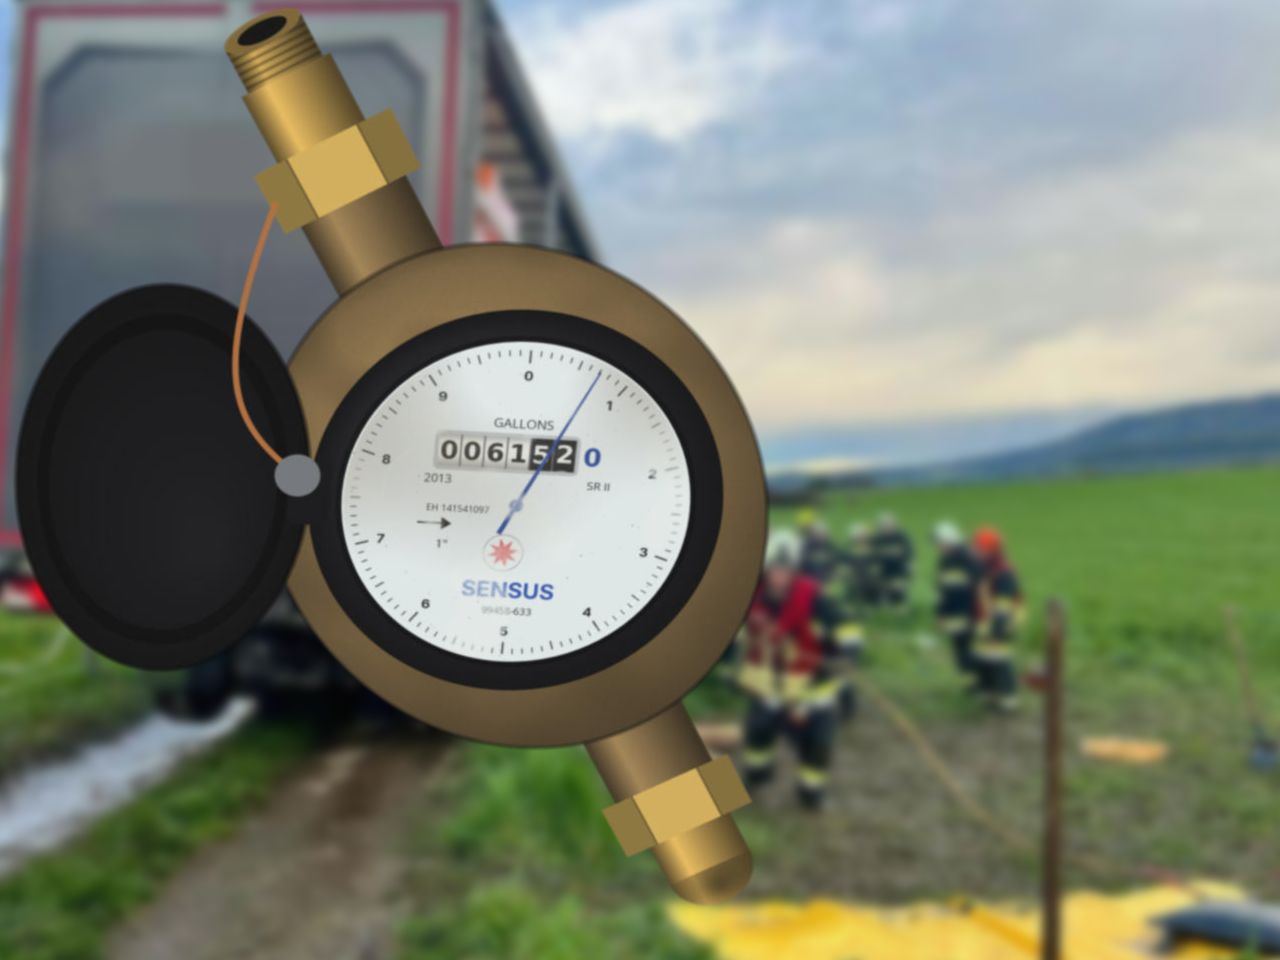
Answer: 61520.7 gal
